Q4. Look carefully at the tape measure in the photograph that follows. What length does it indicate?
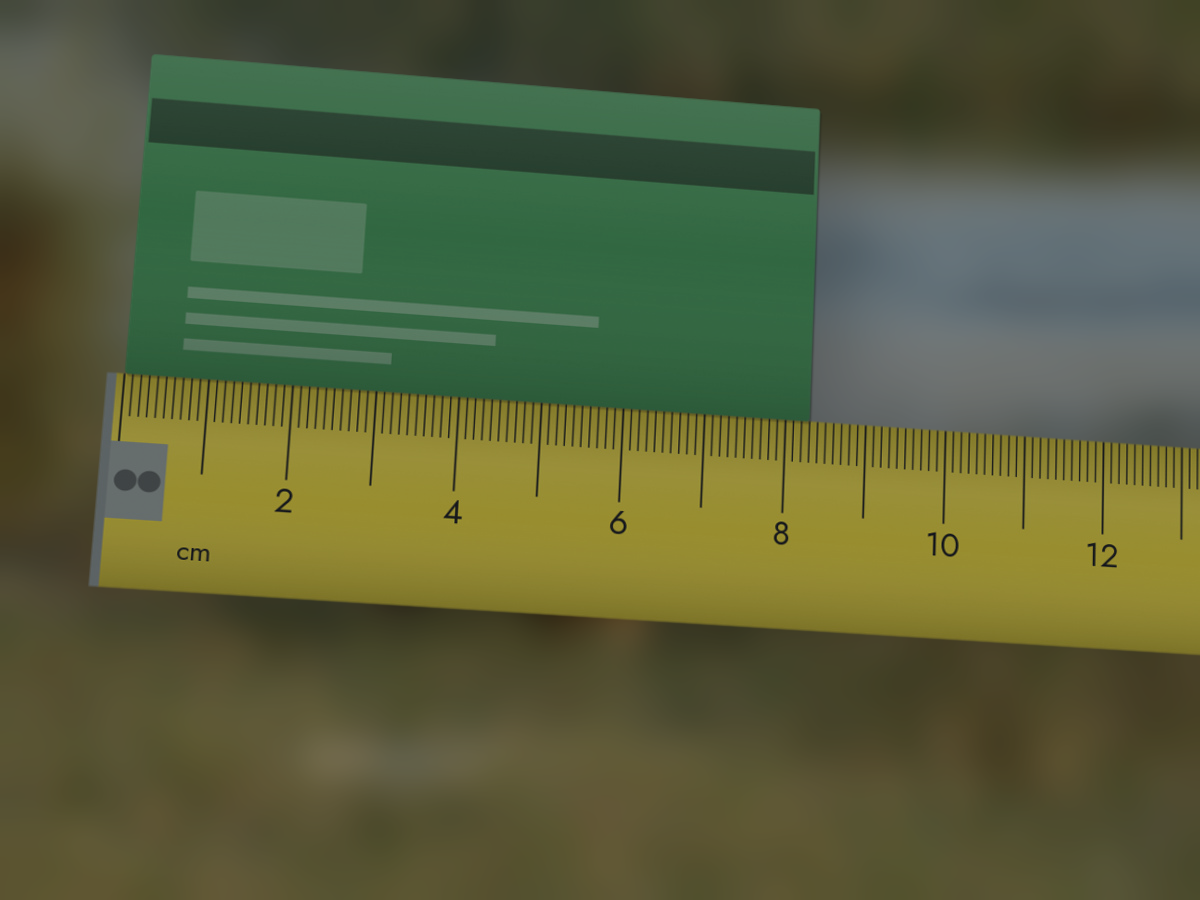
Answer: 8.3 cm
